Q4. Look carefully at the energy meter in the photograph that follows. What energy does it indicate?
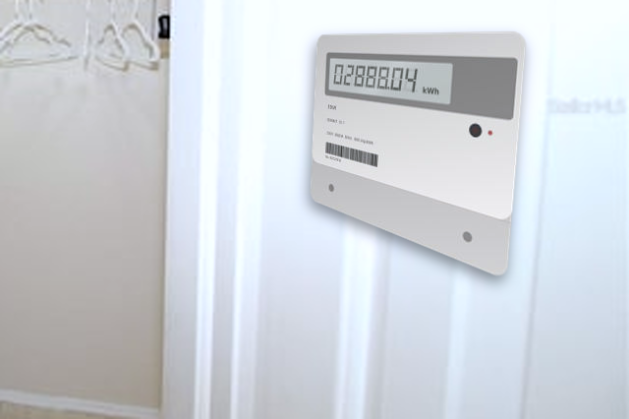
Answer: 2888.04 kWh
